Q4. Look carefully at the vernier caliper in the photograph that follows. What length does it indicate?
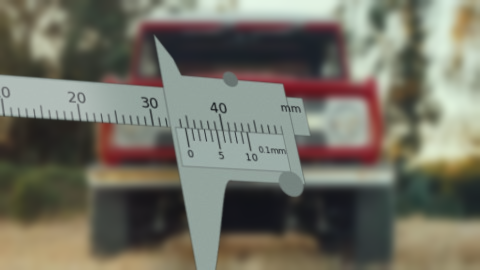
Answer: 34.6 mm
